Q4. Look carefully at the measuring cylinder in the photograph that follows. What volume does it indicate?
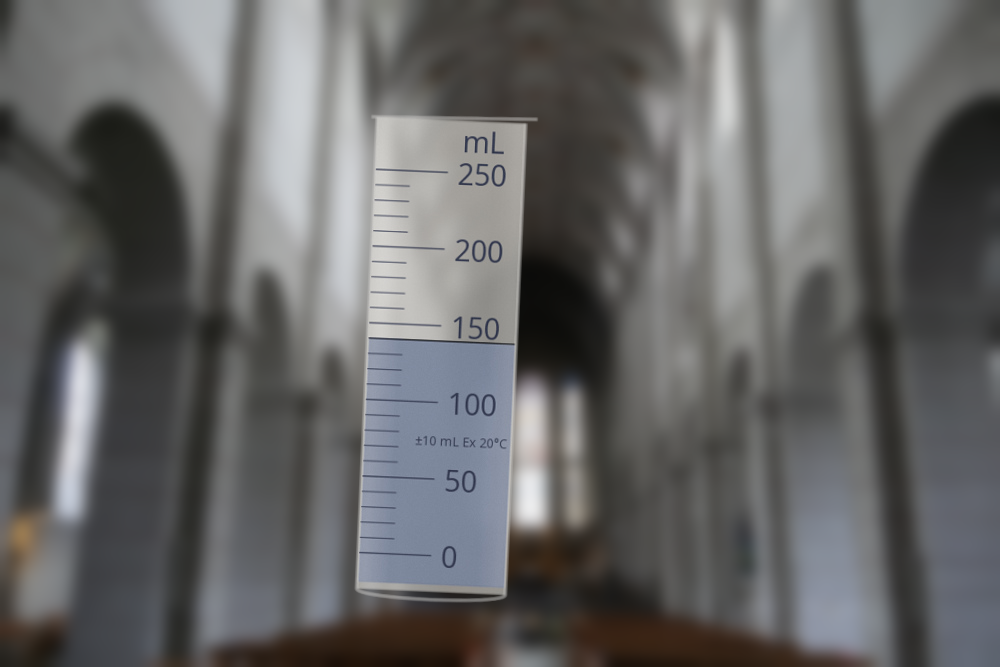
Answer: 140 mL
